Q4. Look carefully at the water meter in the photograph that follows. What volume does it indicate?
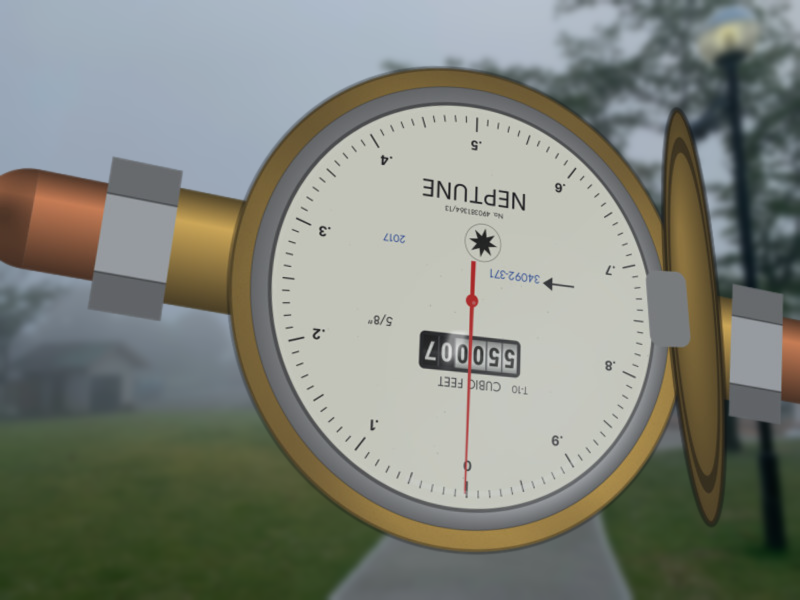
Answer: 550007.00 ft³
